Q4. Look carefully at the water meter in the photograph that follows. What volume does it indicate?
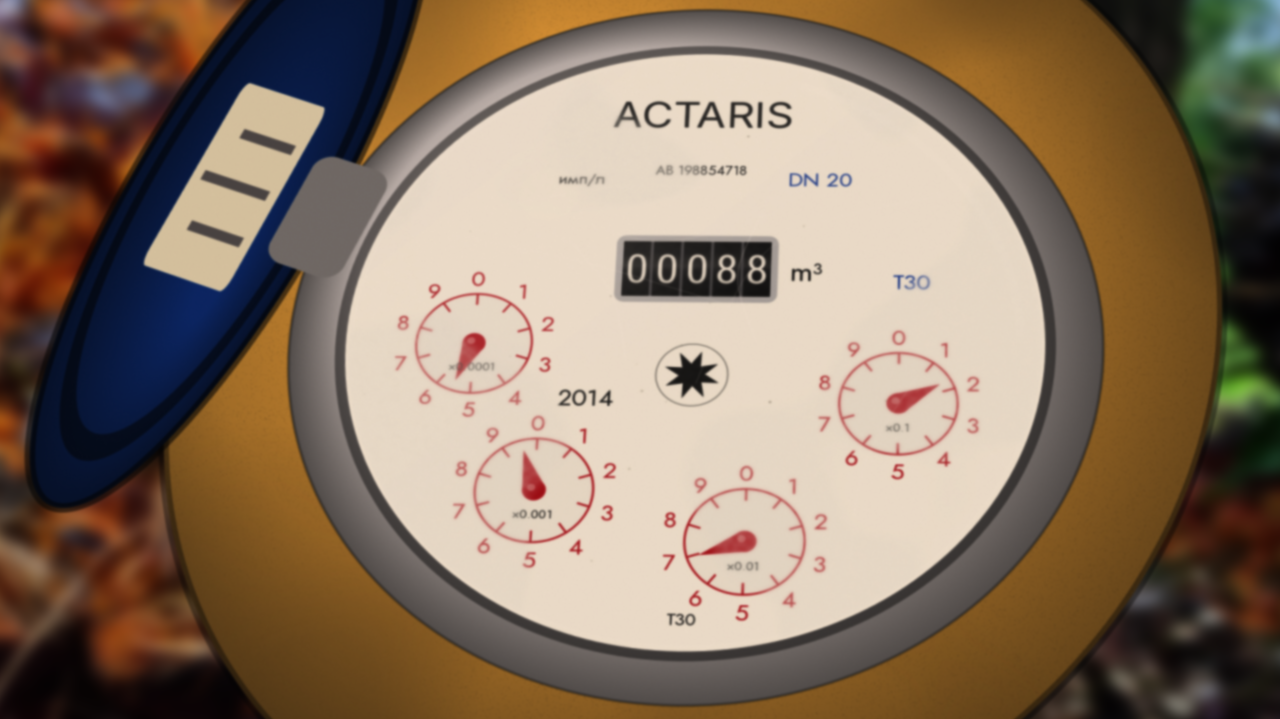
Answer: 88.1695 m³
